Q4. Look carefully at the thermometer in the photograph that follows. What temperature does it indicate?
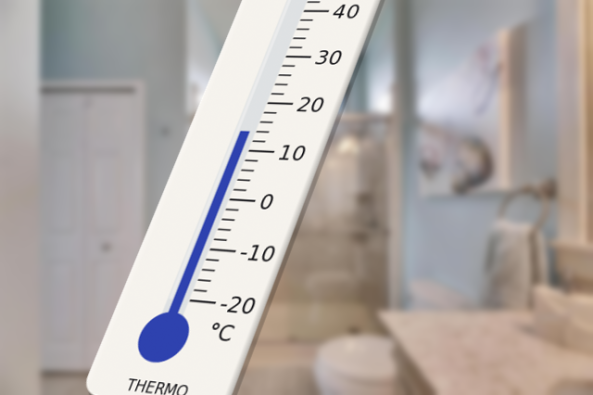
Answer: 14 °C
